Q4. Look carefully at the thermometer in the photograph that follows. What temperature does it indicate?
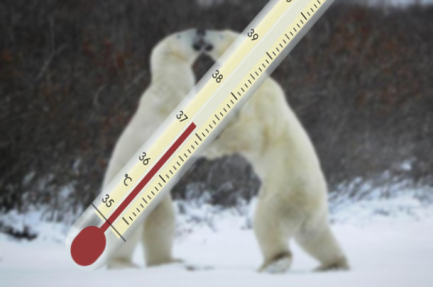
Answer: 37.1 °C
